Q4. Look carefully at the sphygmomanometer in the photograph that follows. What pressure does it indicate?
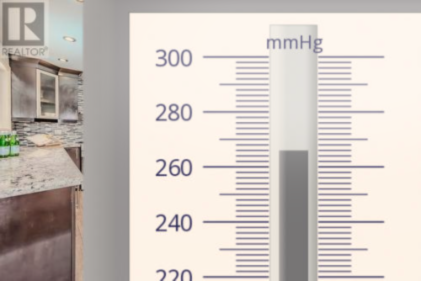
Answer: 266 mmHg
